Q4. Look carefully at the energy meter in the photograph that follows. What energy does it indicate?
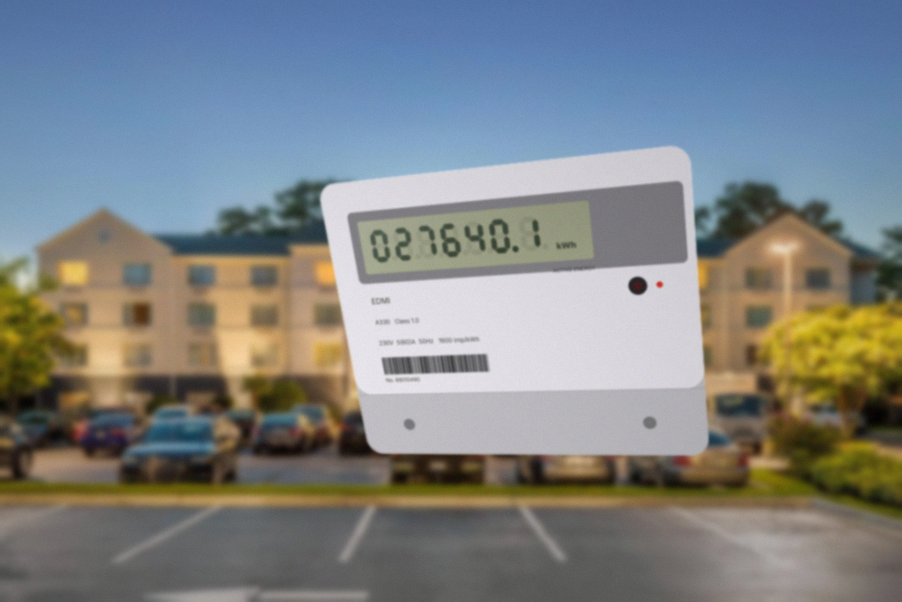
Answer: 27640.1 kWh
